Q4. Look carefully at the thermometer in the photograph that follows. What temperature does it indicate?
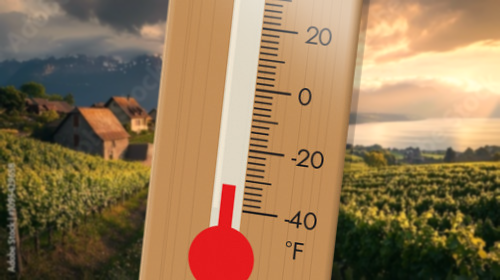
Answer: -32 °F
